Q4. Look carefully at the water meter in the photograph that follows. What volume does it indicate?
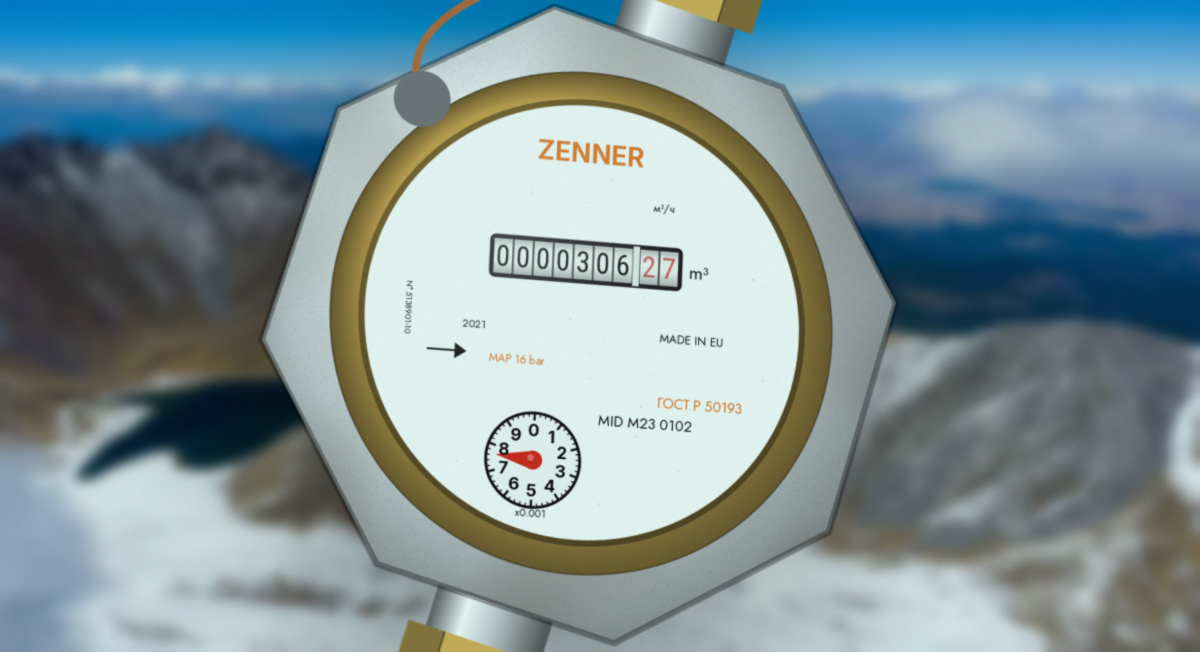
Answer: 306.277 m³
